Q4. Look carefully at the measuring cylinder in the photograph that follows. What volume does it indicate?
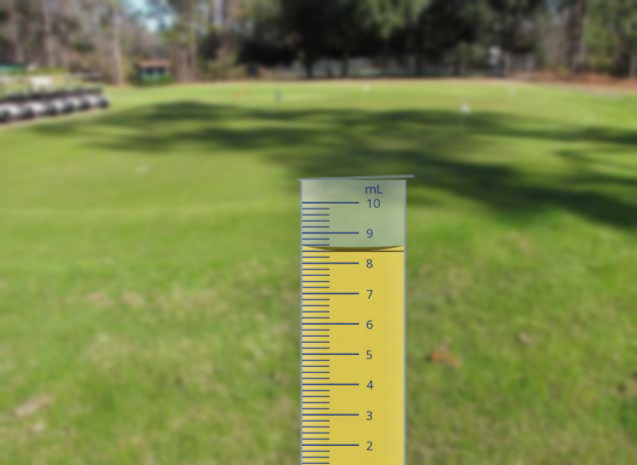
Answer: 8.4 mL
